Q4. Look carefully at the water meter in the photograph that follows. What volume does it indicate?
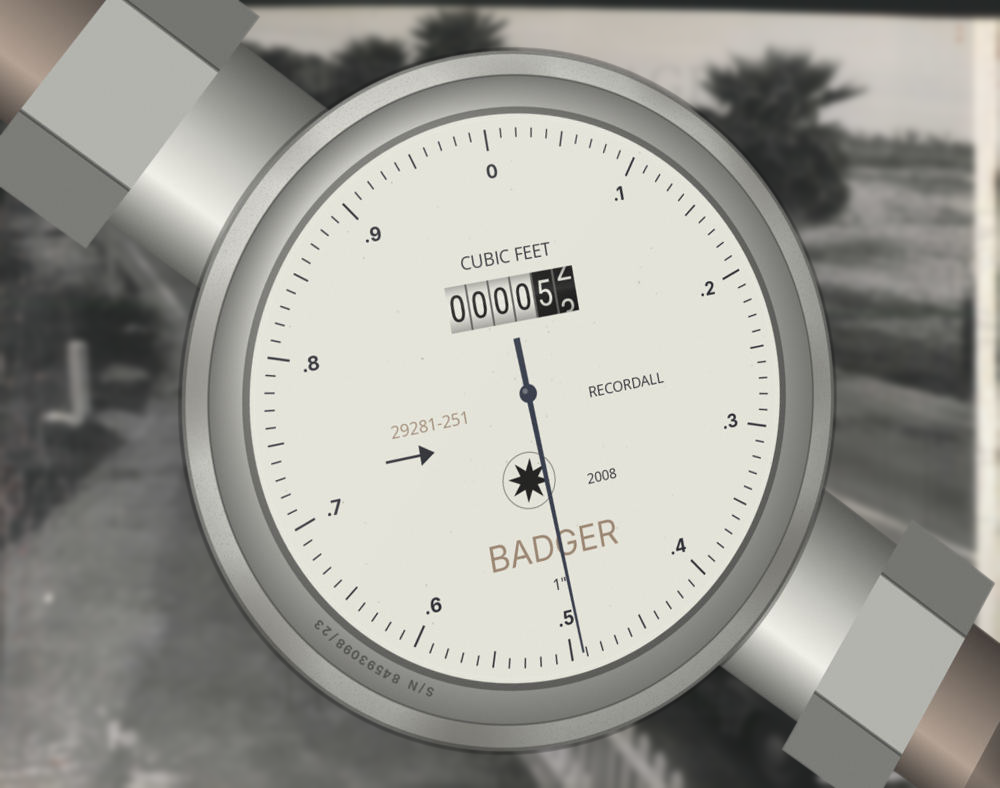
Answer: 52.49 ft³
